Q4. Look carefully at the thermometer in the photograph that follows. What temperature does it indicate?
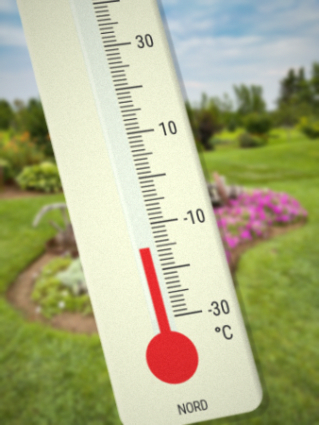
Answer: -15 °C
